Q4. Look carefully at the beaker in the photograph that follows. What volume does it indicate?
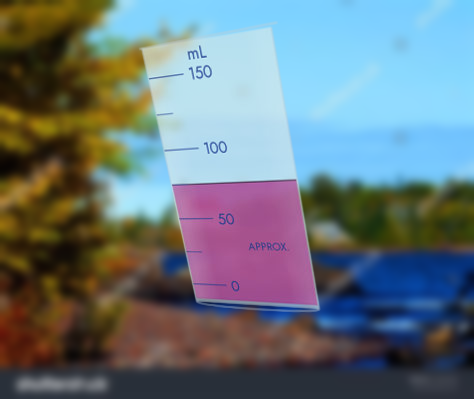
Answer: 75 mL
